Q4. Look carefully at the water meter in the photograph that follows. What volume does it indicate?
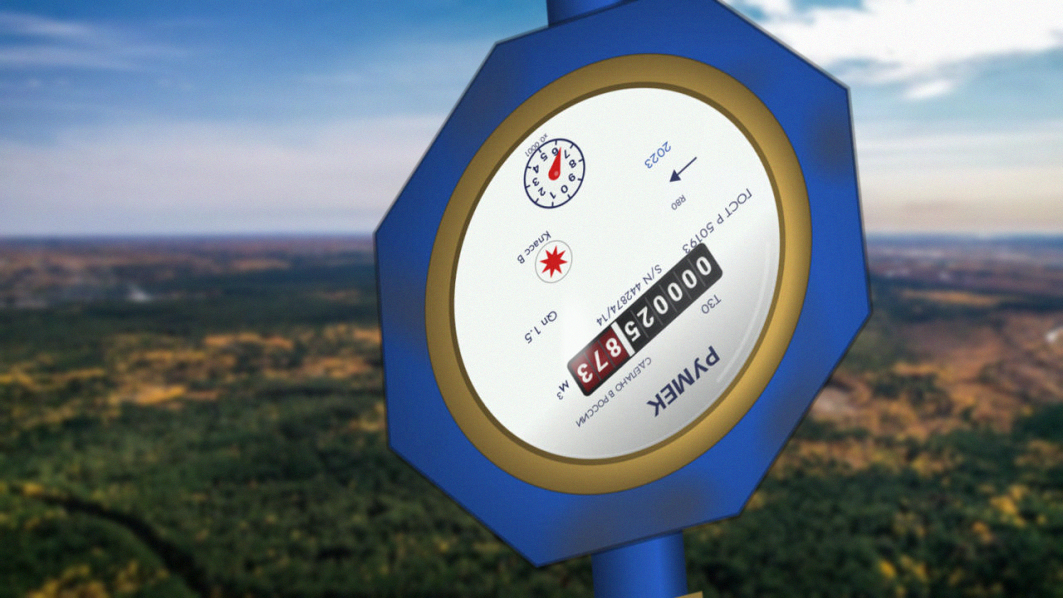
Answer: 25.8736 m³
